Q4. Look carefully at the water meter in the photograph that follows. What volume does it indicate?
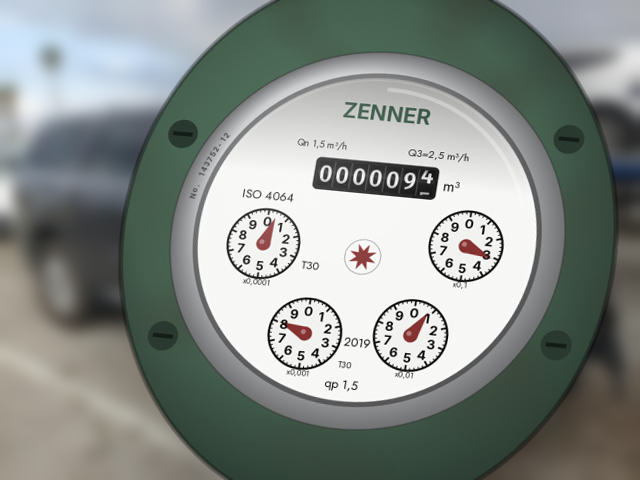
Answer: 94.3080 m³
